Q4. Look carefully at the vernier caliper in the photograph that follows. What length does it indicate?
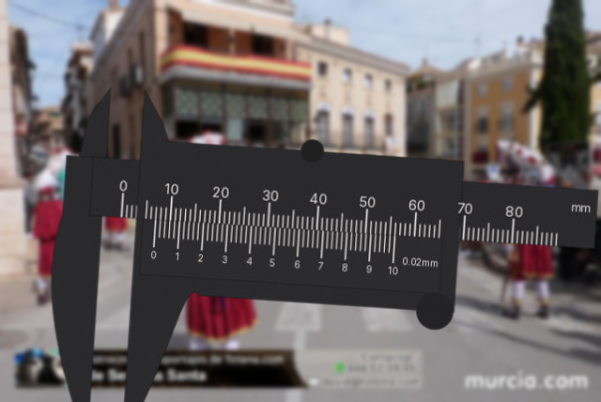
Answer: 7.0 mm
